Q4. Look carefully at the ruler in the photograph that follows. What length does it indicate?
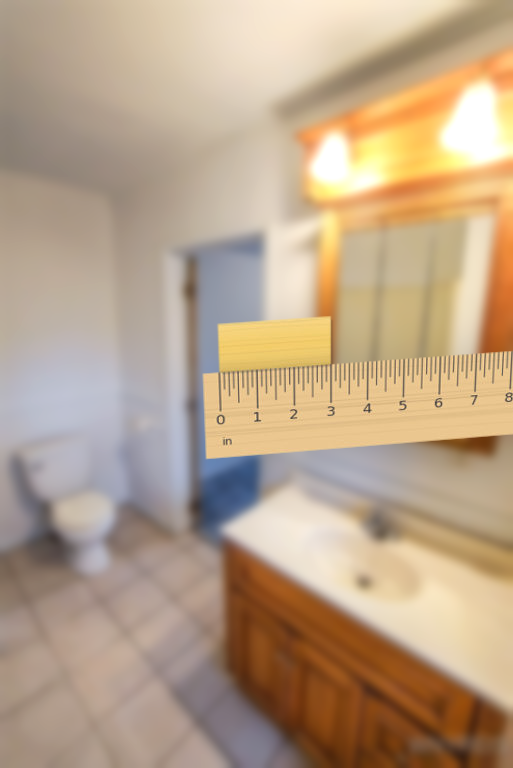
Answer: 3 in
